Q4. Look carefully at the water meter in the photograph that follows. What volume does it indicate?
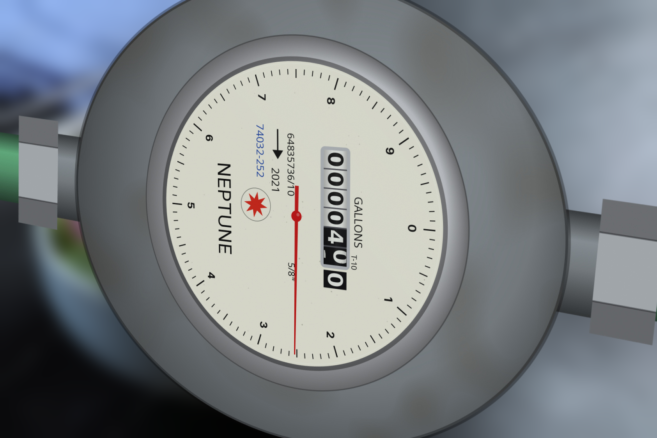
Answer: 402.5 gal
